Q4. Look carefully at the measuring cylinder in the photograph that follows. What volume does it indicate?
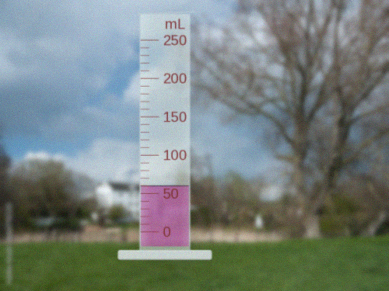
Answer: 60 mL
